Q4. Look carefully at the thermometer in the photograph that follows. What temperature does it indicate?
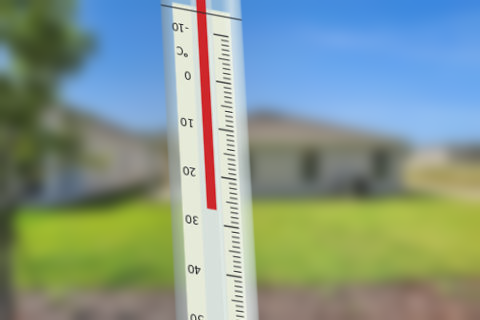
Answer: 27 °C
